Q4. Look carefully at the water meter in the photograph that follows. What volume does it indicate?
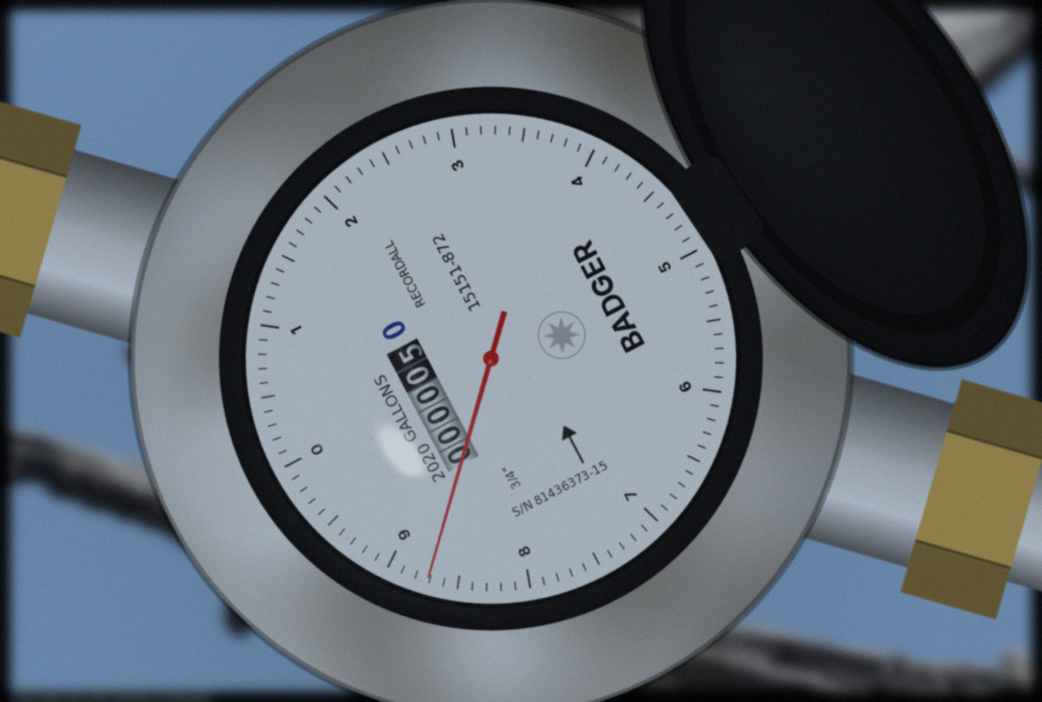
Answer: 48.7 gal
